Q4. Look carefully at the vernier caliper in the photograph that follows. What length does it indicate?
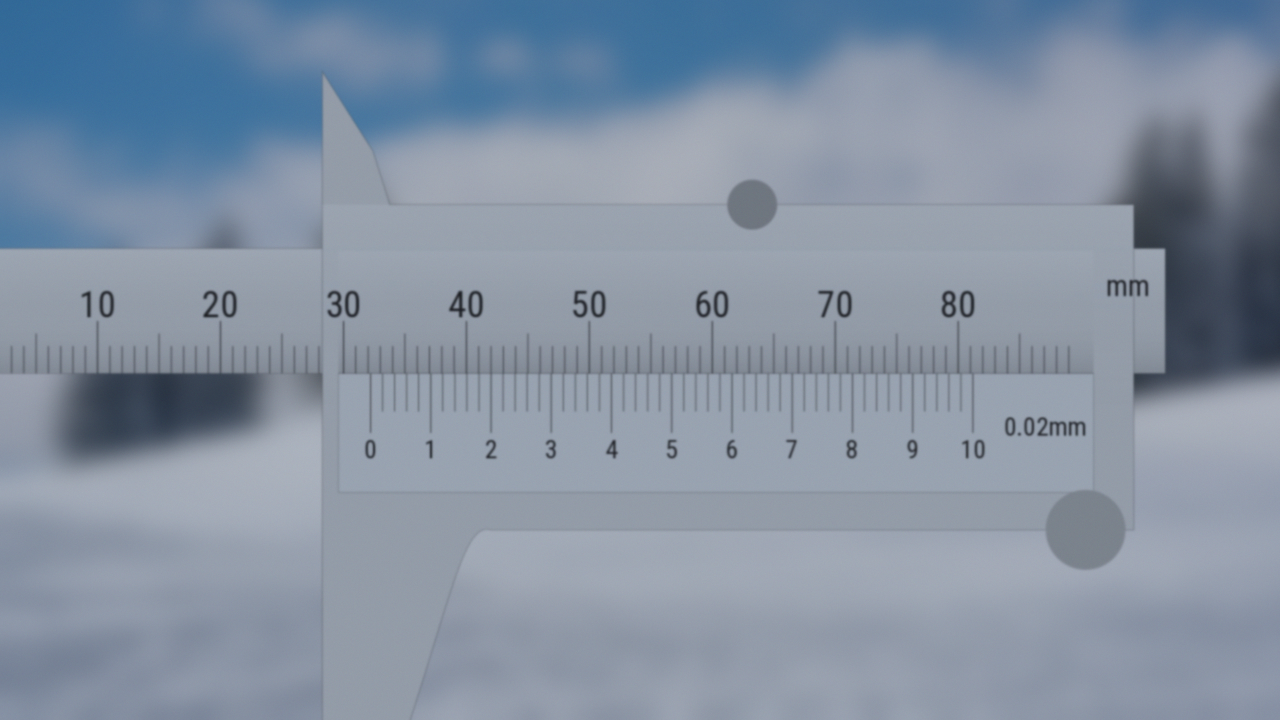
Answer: 32.2 mm
